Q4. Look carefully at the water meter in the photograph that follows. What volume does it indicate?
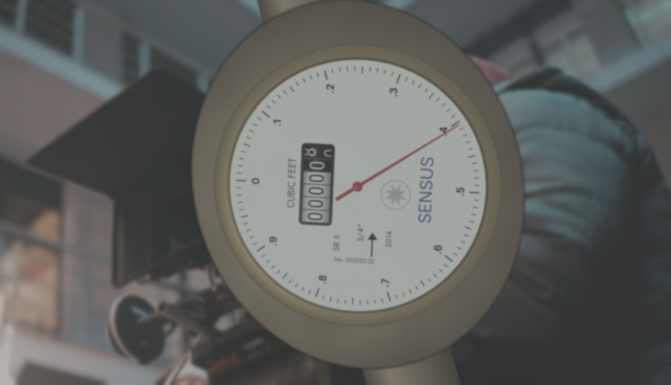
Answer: 8.40 ft³
